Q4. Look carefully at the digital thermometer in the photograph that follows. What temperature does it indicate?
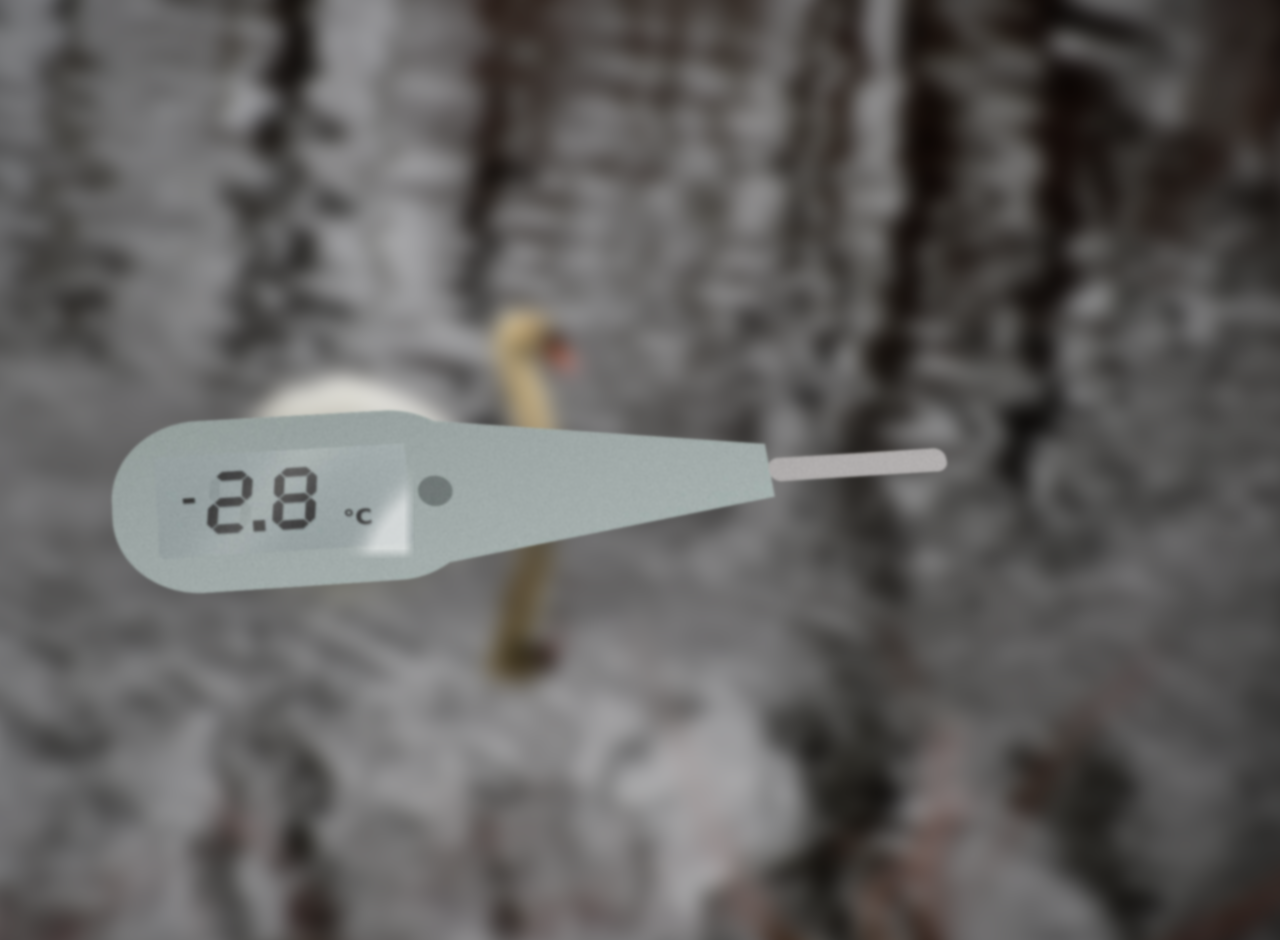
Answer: -2.8 °C
